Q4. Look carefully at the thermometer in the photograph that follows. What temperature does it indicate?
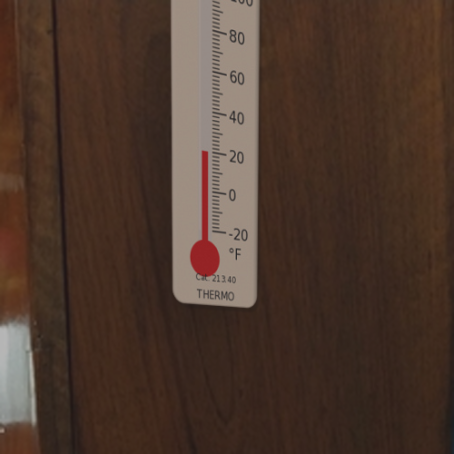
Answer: 20 °F
